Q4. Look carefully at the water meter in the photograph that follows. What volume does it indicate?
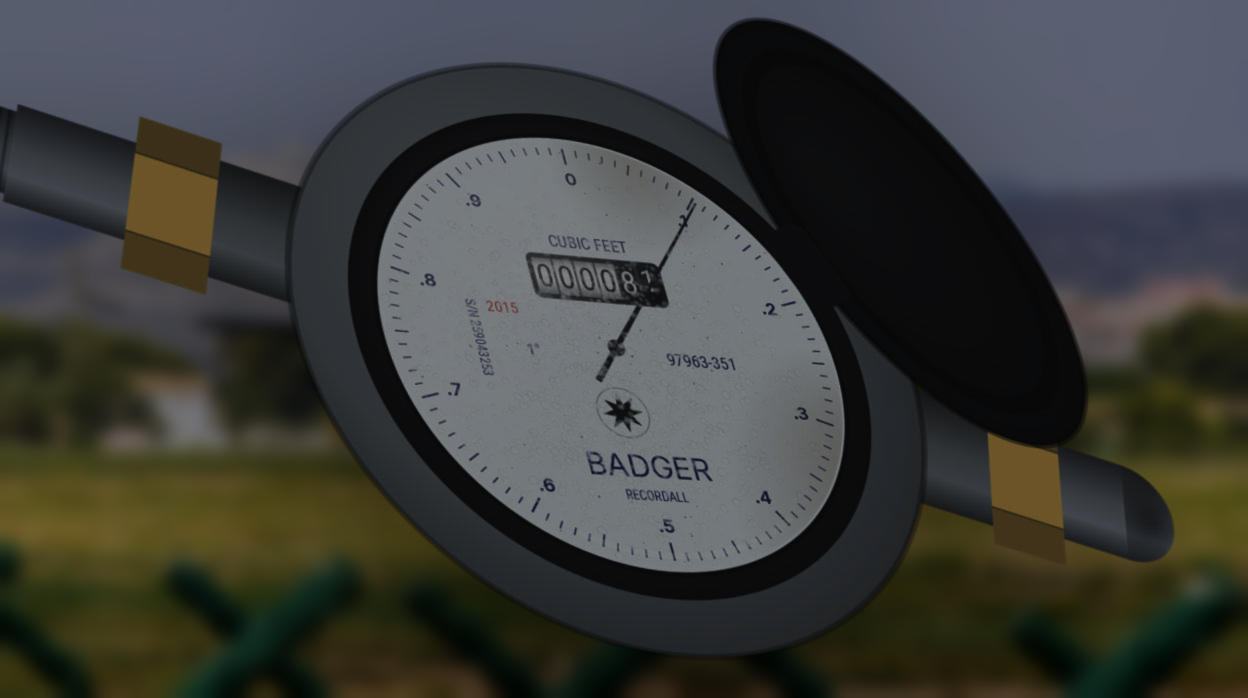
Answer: 81.10 ft³
